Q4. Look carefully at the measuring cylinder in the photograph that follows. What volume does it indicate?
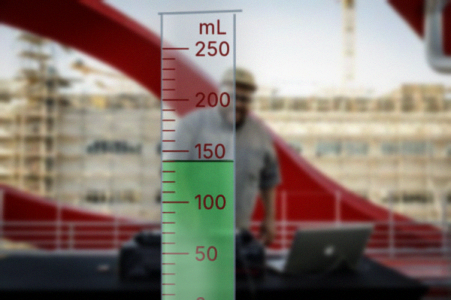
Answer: 140 mL
